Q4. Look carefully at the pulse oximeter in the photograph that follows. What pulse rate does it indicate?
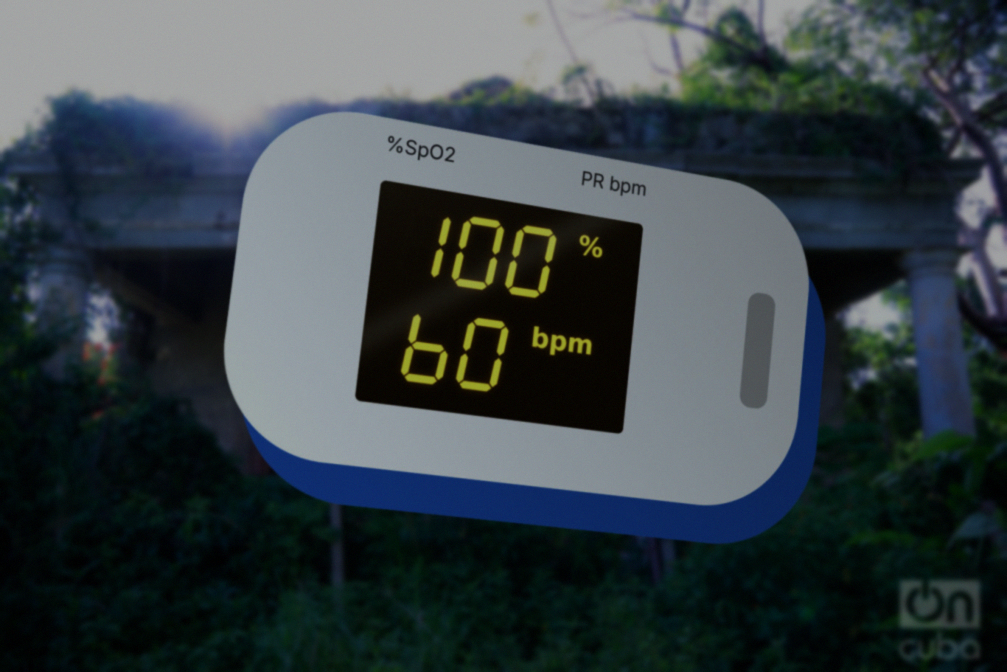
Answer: 60 bpm
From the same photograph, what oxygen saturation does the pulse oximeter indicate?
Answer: 100 %
